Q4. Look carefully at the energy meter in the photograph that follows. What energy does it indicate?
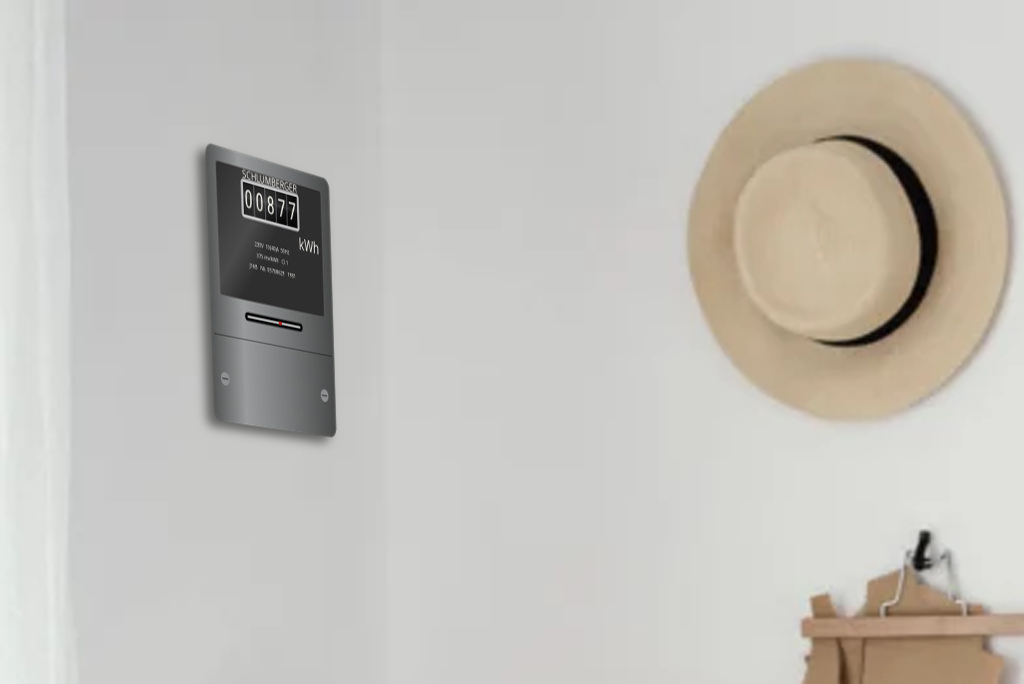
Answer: 877 kWh
